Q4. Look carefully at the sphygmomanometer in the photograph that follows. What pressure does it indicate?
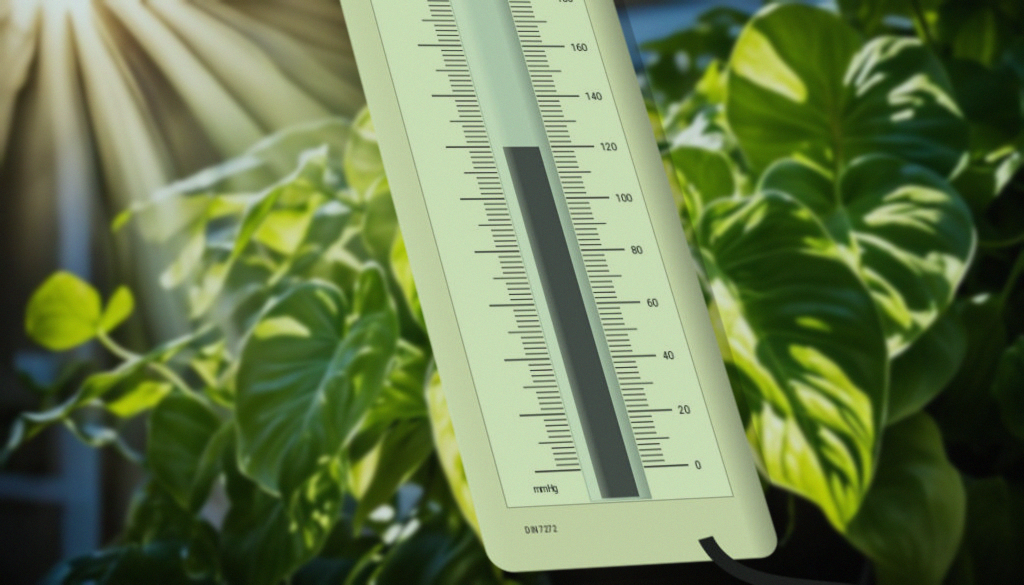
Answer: 120 mmHg
